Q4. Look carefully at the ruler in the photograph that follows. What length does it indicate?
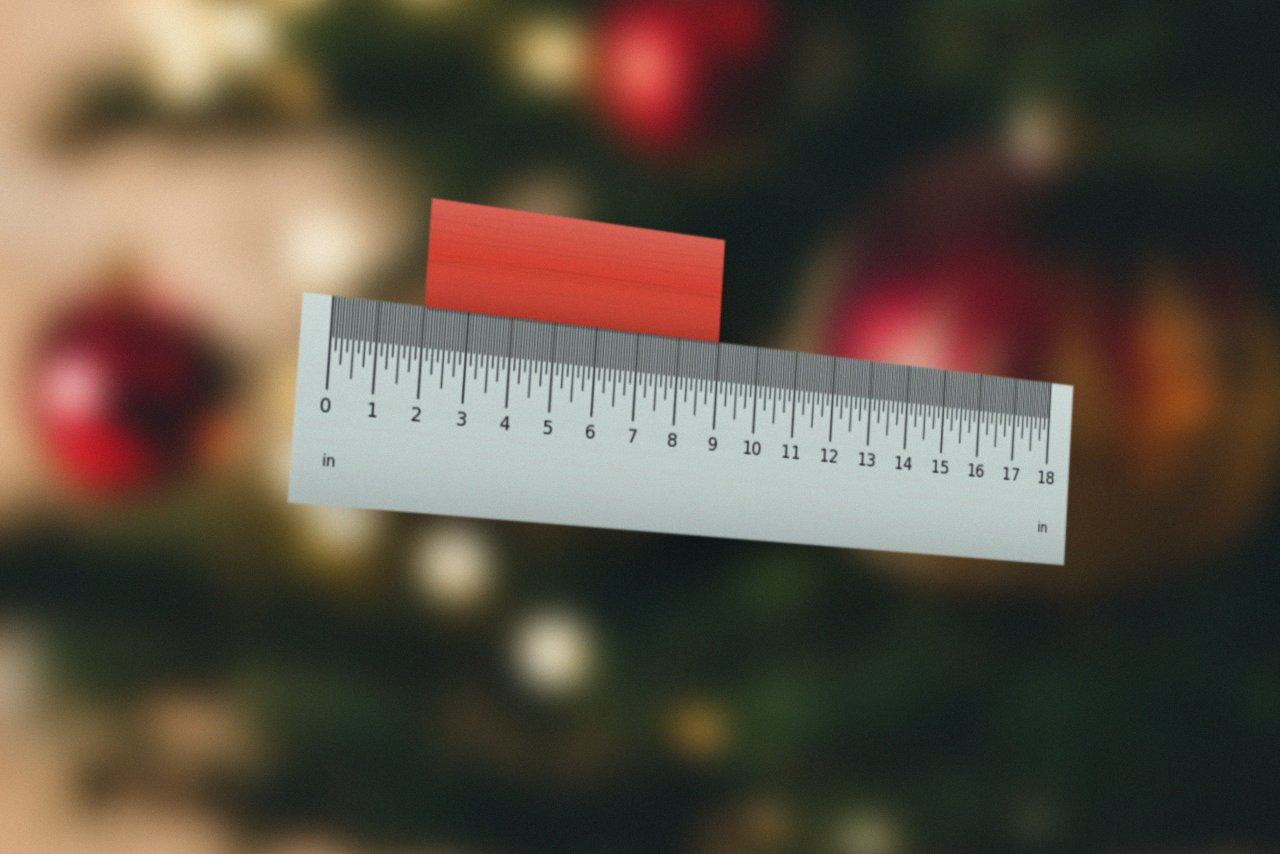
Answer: 7 in
